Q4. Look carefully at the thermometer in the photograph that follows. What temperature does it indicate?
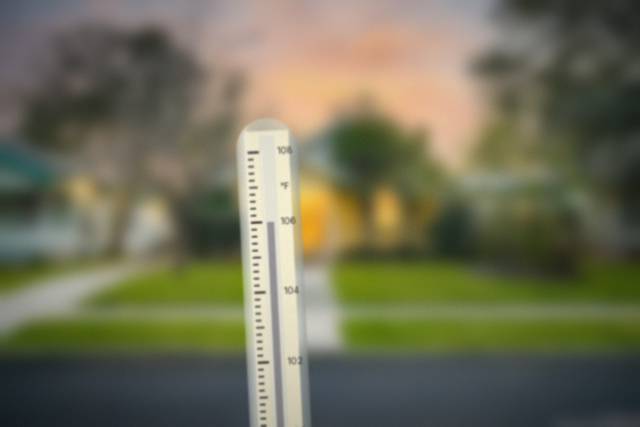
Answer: 106 °F
